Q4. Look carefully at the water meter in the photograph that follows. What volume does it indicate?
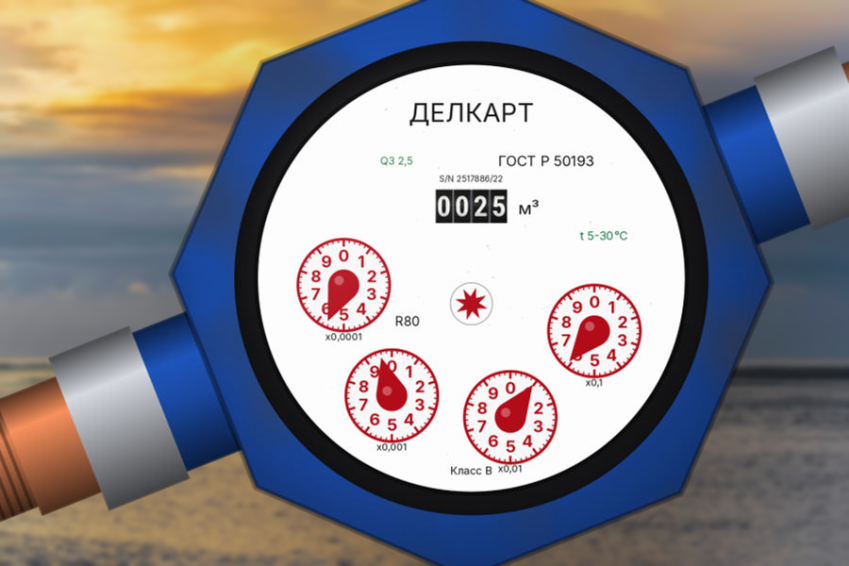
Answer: 25.6095 m³
